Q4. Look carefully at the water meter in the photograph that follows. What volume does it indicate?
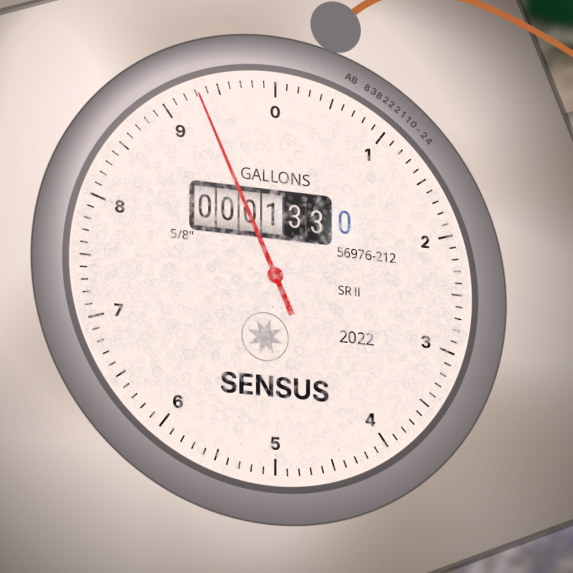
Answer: 1329.3 gal
